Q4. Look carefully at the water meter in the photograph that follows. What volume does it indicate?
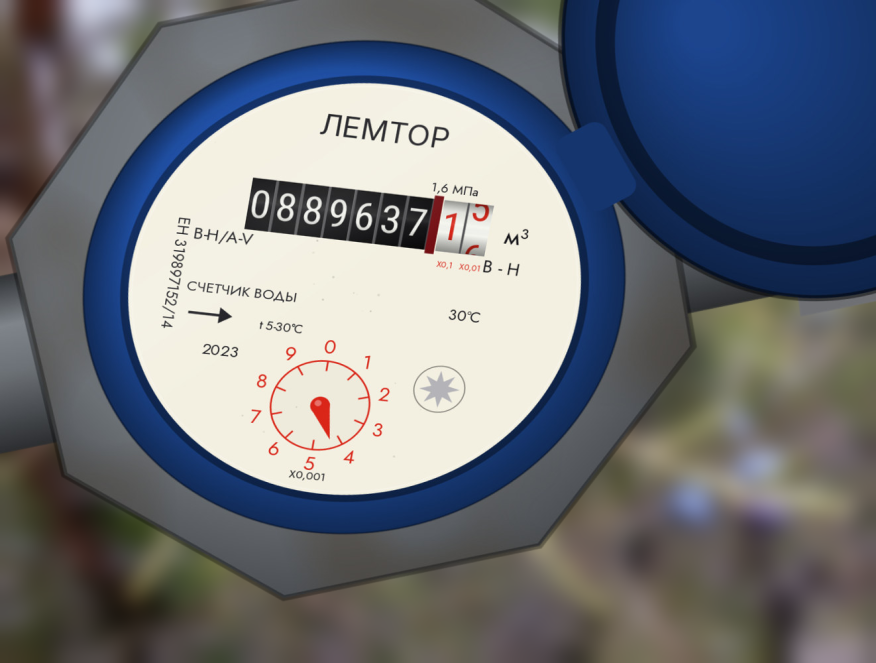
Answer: 889637.154 m³
